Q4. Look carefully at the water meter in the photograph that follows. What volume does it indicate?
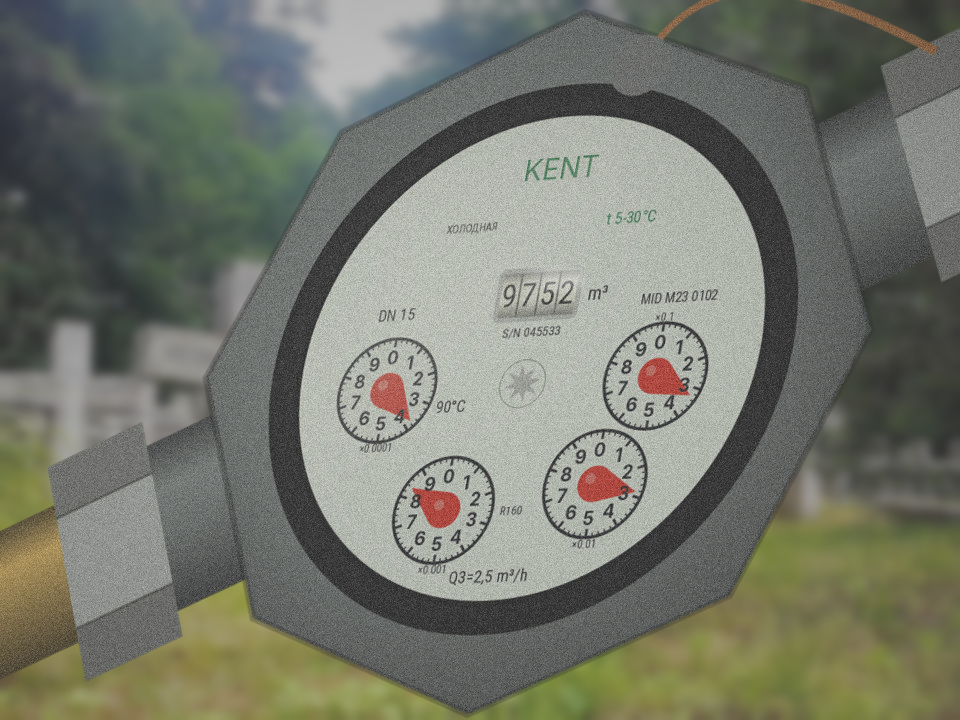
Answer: 9752.3283 m³
